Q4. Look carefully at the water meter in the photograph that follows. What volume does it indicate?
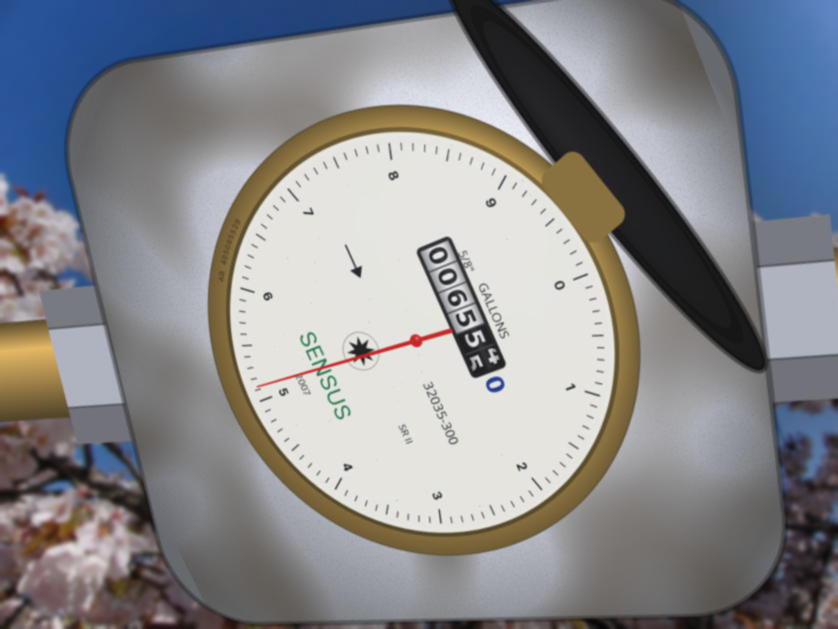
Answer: 65545.1 gal
